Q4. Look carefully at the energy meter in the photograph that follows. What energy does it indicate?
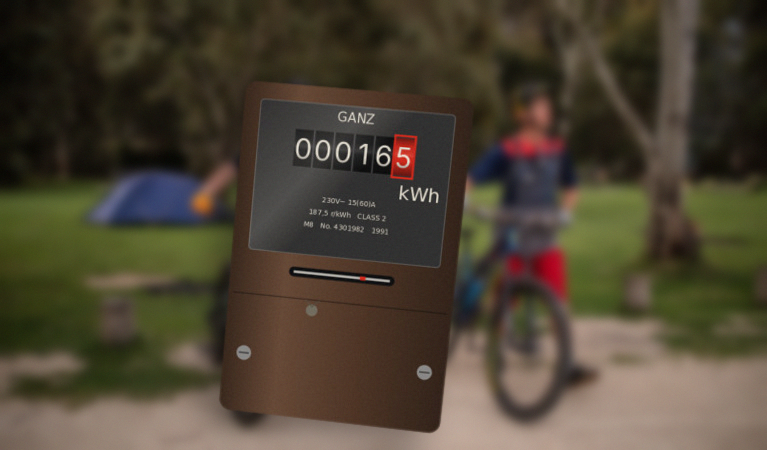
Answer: 16.5 kWh
